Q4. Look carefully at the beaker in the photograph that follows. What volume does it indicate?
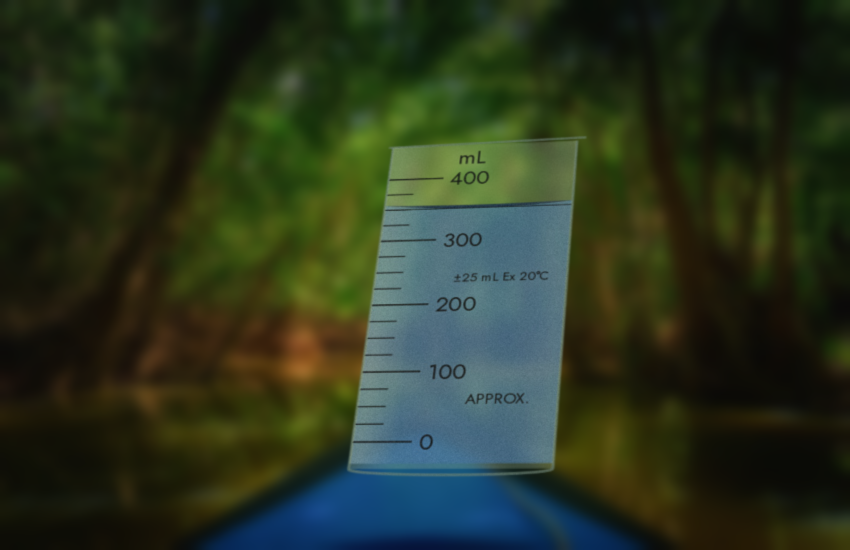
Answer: 350 mL
